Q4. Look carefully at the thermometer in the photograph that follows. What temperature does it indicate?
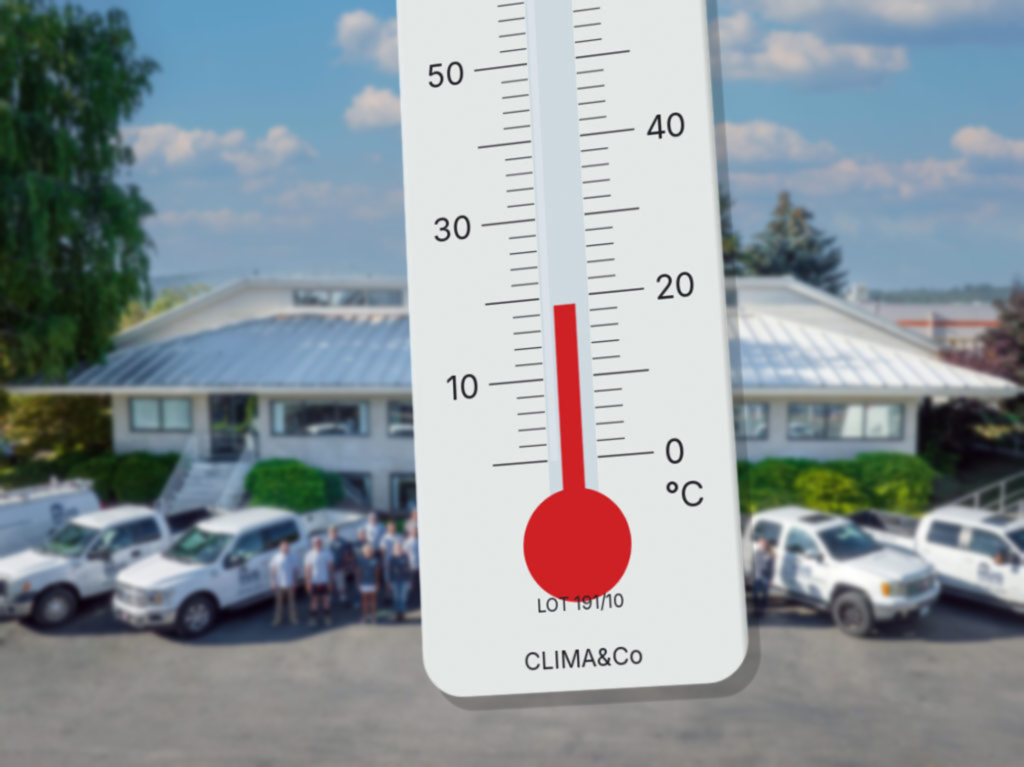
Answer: 19 °C
